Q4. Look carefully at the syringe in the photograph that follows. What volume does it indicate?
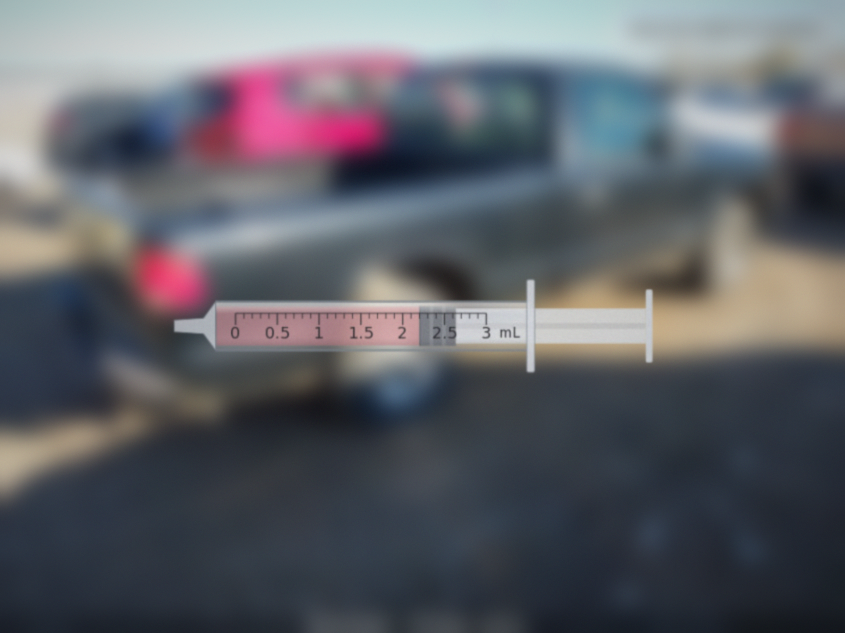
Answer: 2.2 mL
